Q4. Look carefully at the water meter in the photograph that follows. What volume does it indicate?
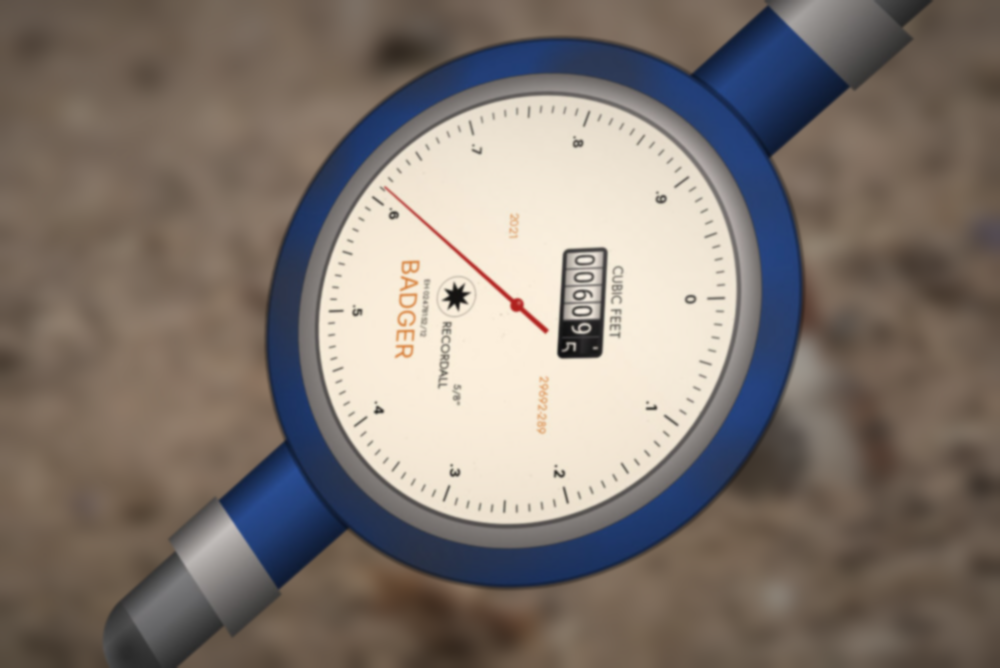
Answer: 6094.61 ft³
